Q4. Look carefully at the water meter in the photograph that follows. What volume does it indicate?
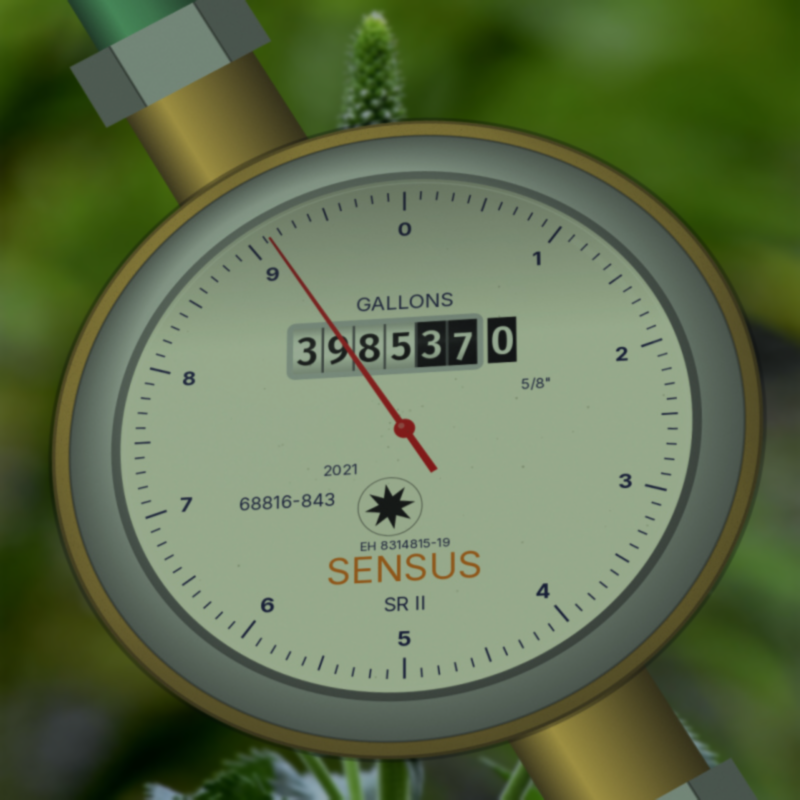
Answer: 3985369.1 gal
